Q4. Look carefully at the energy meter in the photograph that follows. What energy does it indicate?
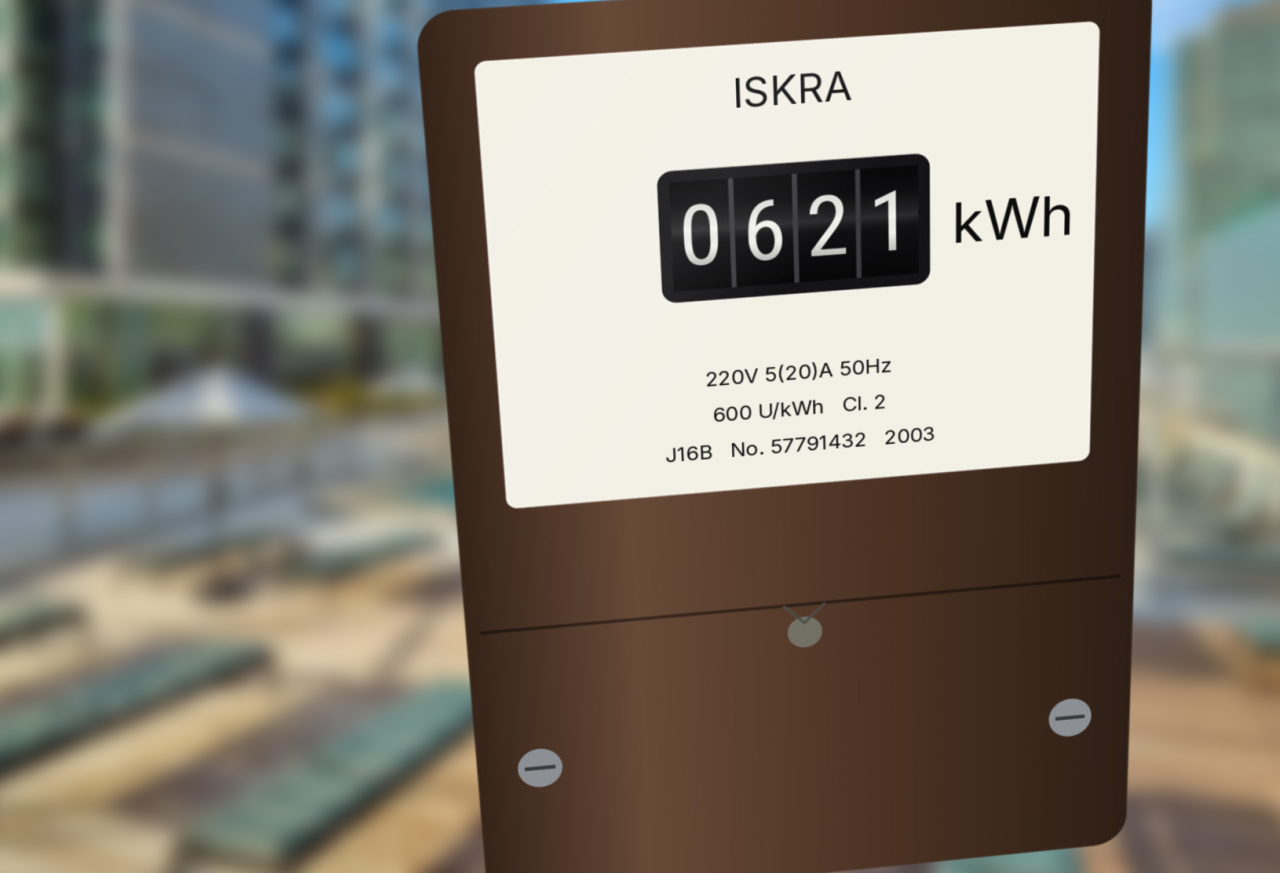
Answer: 621 kWh
